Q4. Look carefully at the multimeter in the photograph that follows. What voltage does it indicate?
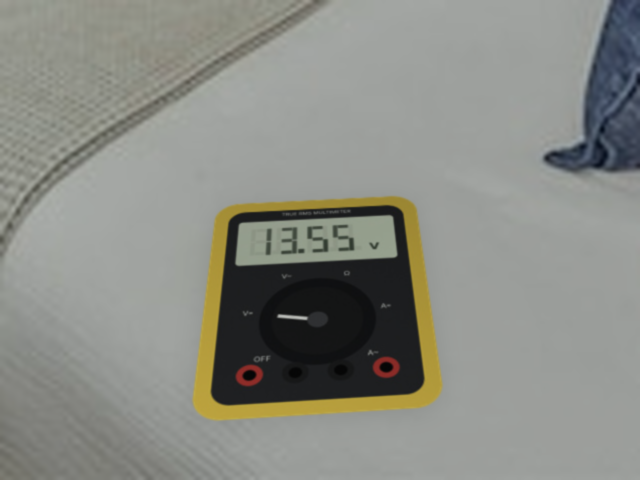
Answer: 13.55 V
